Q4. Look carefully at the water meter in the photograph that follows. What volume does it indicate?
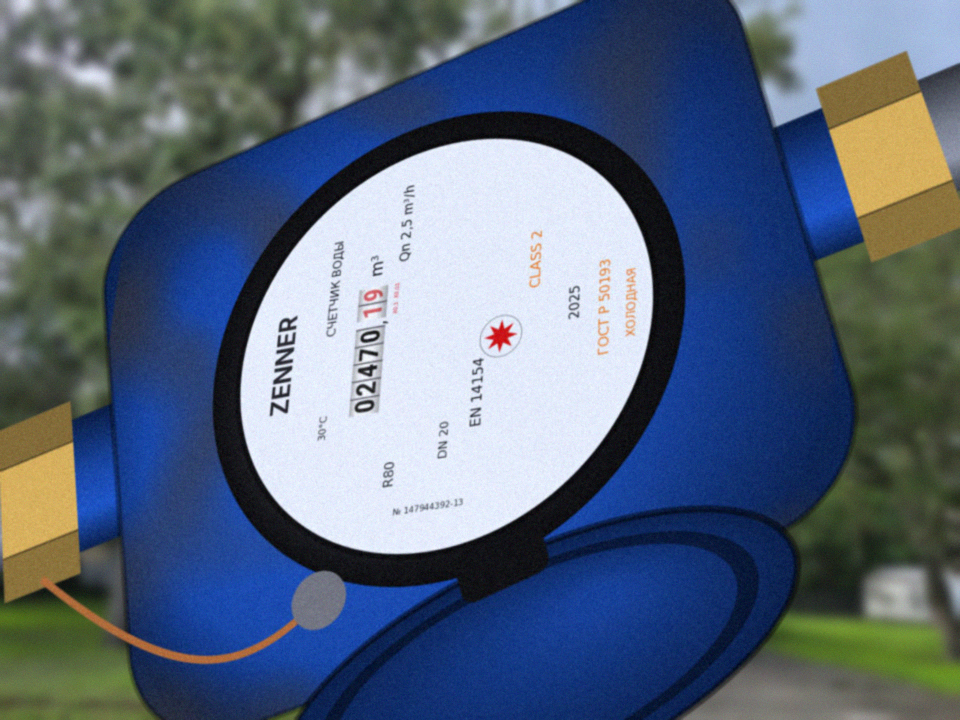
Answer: 2470.19 m³
